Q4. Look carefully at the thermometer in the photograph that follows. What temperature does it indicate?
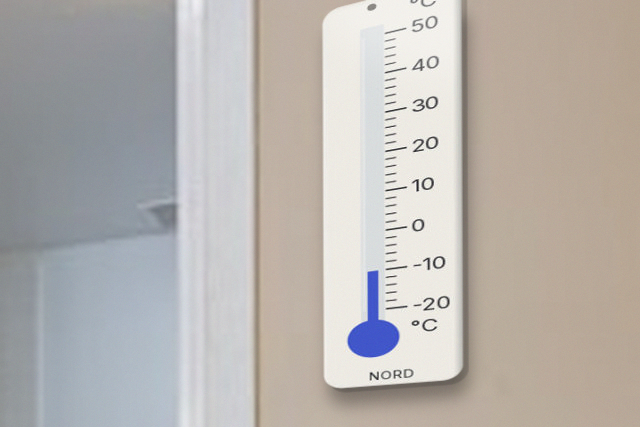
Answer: -10 °C
